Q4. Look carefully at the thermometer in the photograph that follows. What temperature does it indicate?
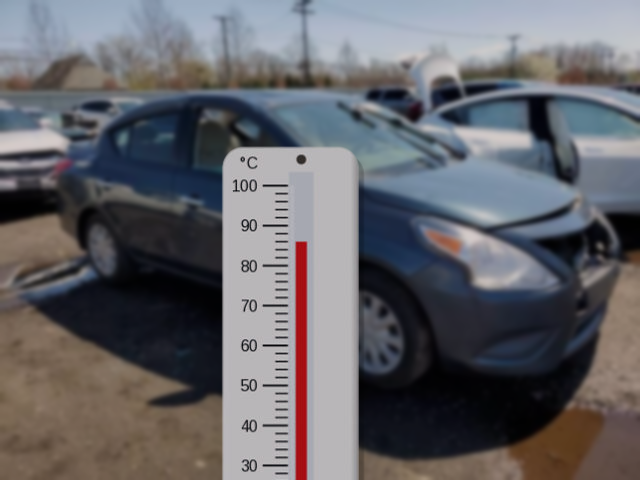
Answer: 86 °C
